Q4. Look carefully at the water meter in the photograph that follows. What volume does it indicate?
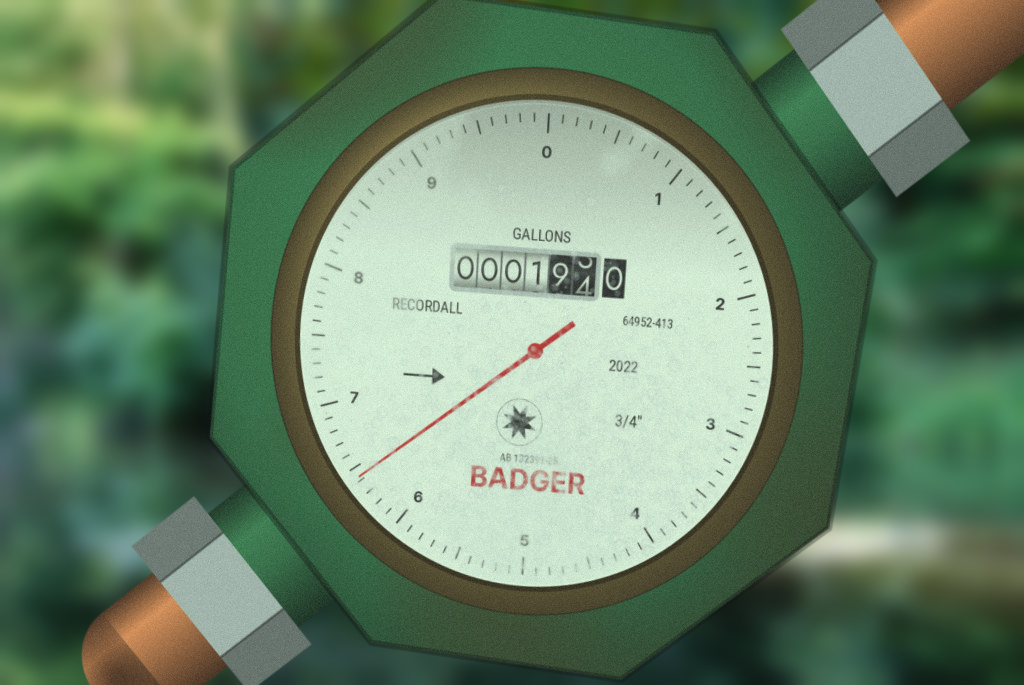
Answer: 1936.4 gal
